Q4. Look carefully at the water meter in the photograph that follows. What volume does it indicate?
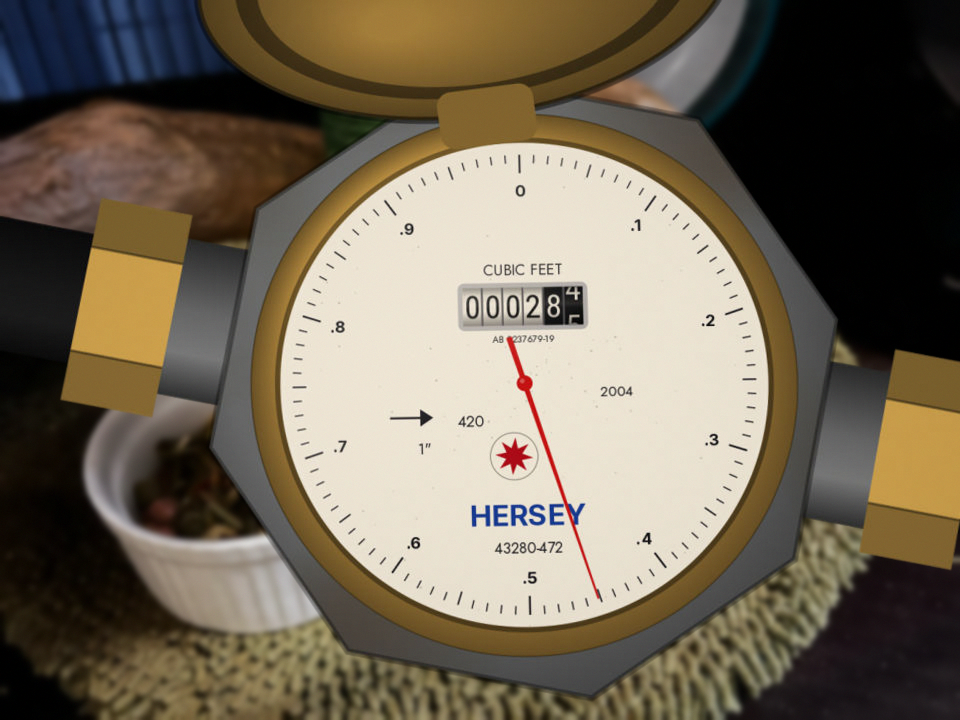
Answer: 284.45 ft³
